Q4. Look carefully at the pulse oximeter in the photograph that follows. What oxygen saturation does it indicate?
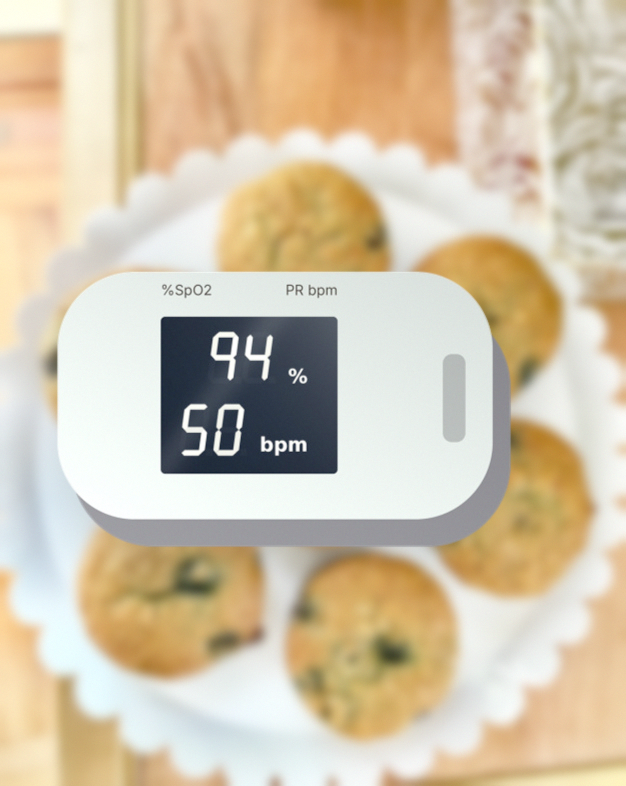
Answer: 94 %
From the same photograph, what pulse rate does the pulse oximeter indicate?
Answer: 50 bpm
